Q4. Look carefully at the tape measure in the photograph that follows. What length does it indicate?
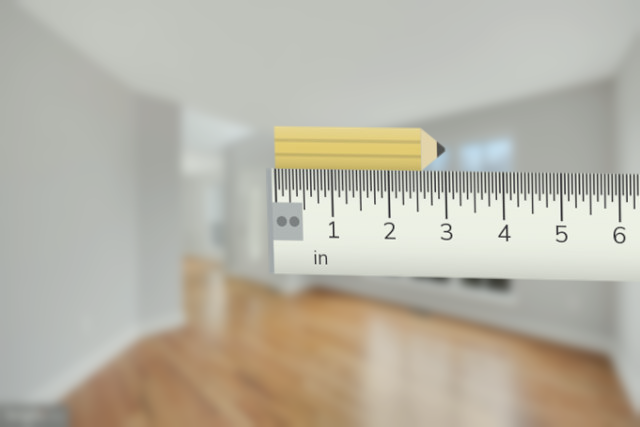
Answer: 3 in
